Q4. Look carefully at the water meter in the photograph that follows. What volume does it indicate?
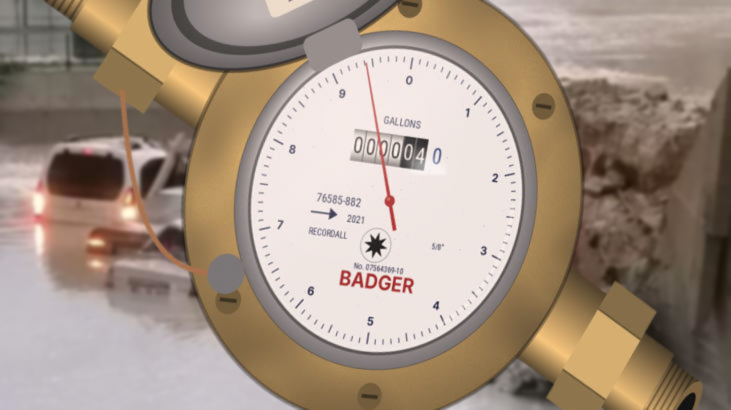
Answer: 39.4 gal
